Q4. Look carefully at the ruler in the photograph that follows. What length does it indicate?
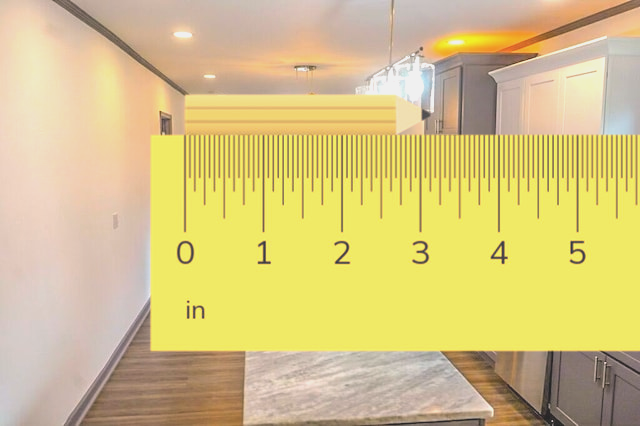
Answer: 3.125 in
